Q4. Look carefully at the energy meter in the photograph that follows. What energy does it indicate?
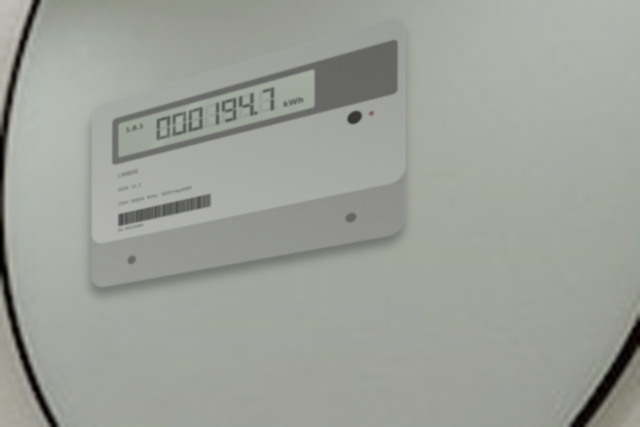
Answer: 194.7 kWh
